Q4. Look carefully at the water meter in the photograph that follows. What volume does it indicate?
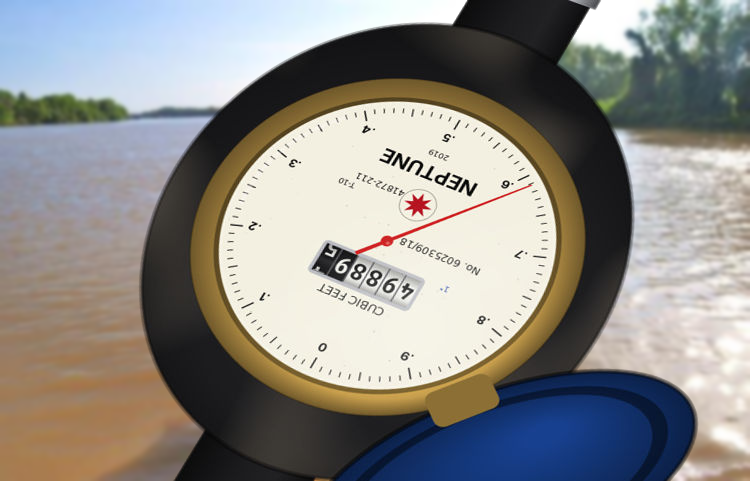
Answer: 498894.61 ft³
